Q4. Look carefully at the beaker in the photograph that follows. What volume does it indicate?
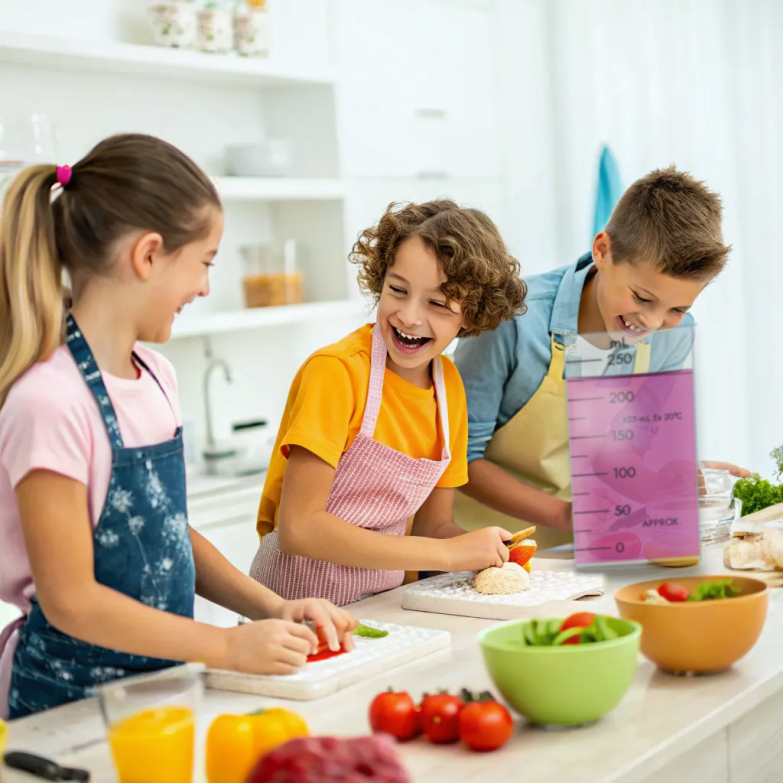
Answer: 225 mL
